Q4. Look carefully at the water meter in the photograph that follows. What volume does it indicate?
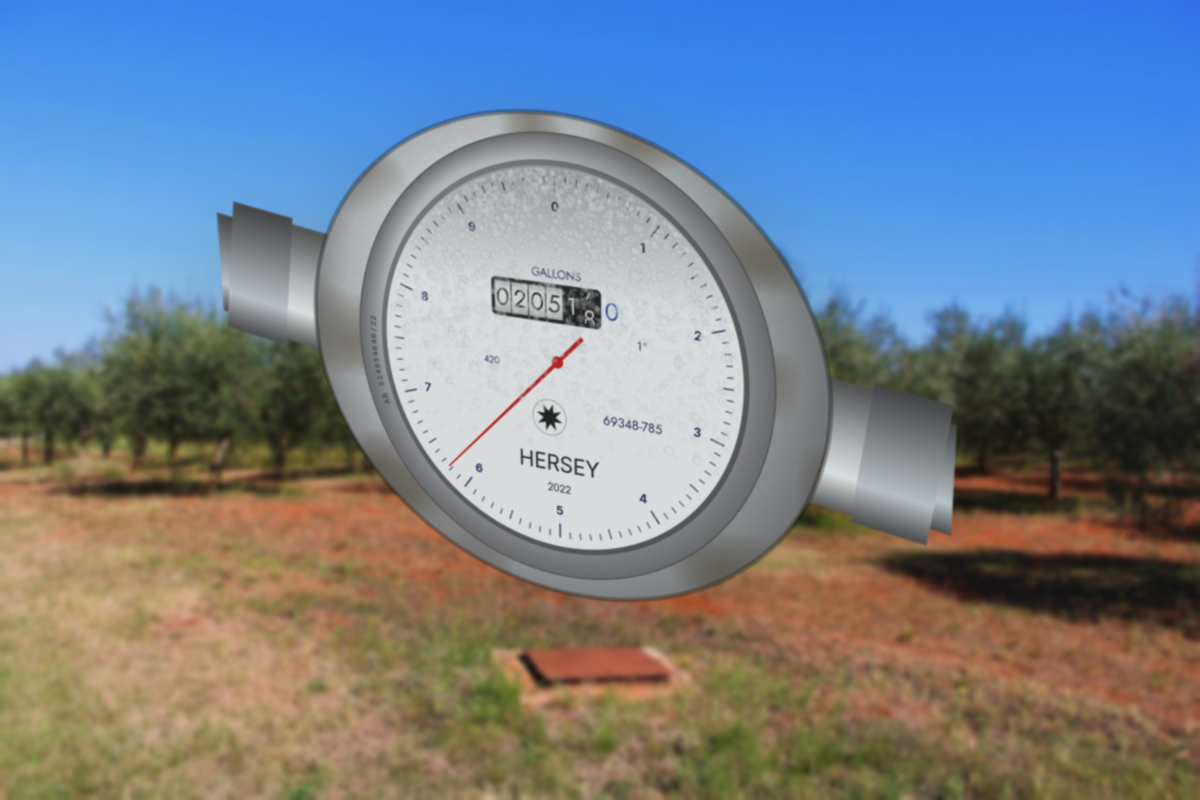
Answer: 205176.2 gal
